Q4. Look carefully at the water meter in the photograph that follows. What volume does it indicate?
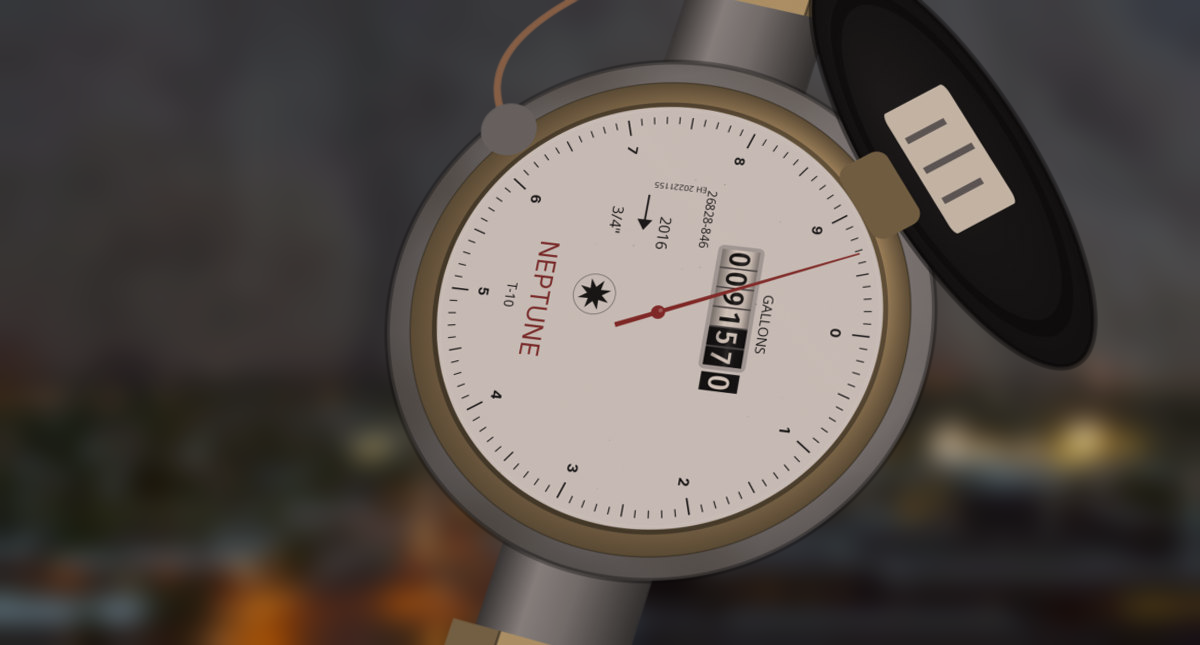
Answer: 91569.3 gal
